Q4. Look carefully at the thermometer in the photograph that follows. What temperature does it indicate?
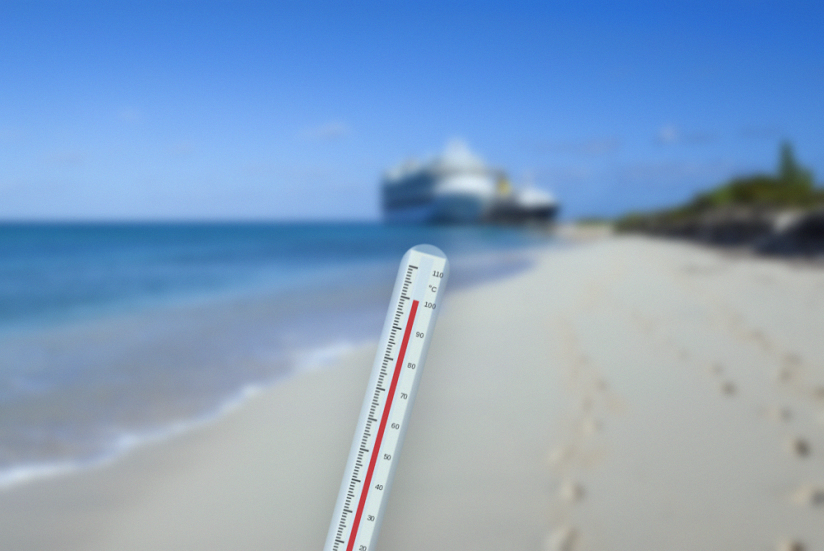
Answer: 100 °C
